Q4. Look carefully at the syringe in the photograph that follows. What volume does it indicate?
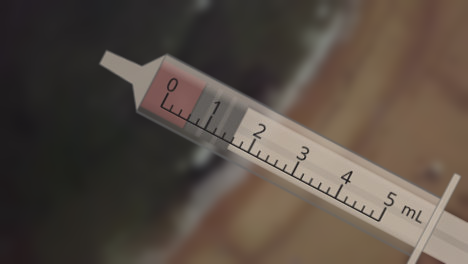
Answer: 0.6 mL
